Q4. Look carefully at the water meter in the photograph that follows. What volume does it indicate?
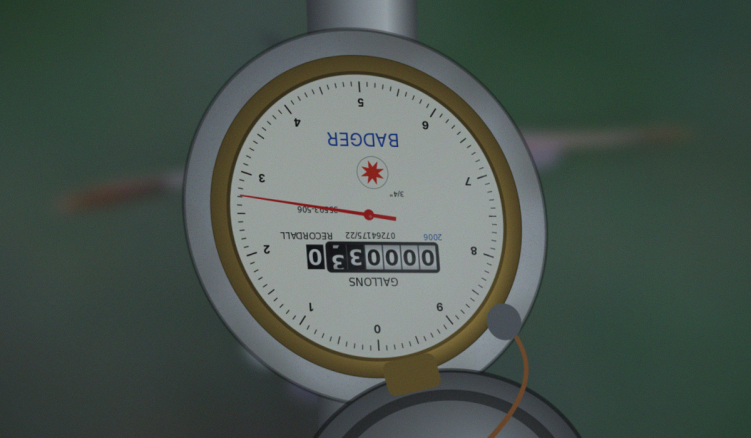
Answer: 332.7 gal
